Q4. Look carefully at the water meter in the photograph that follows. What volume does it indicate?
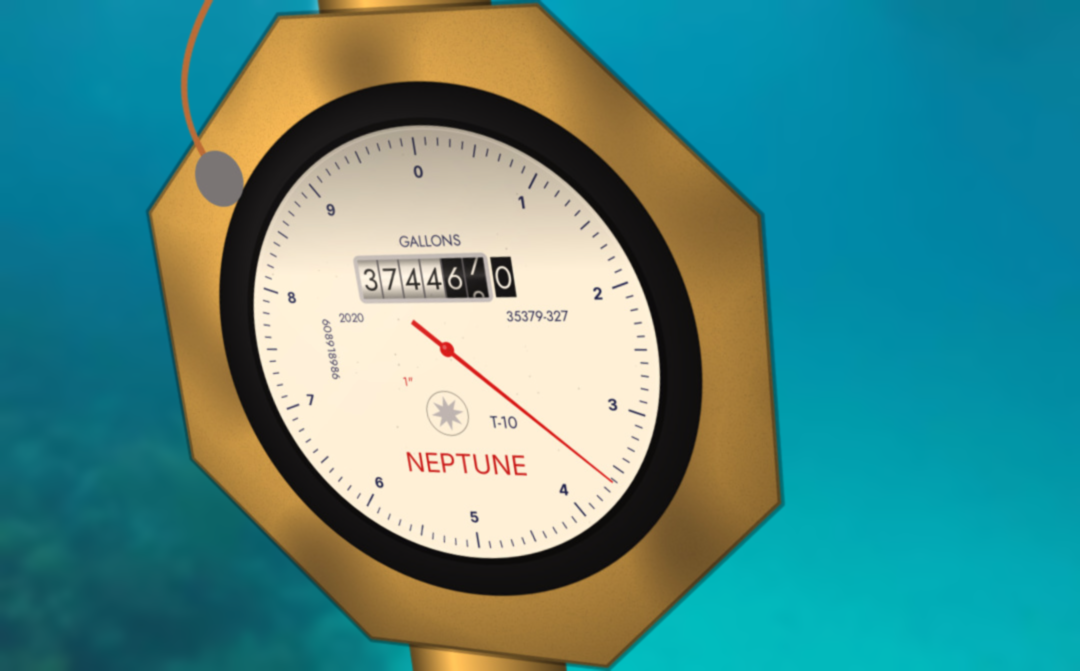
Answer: 3744673.6 gal
